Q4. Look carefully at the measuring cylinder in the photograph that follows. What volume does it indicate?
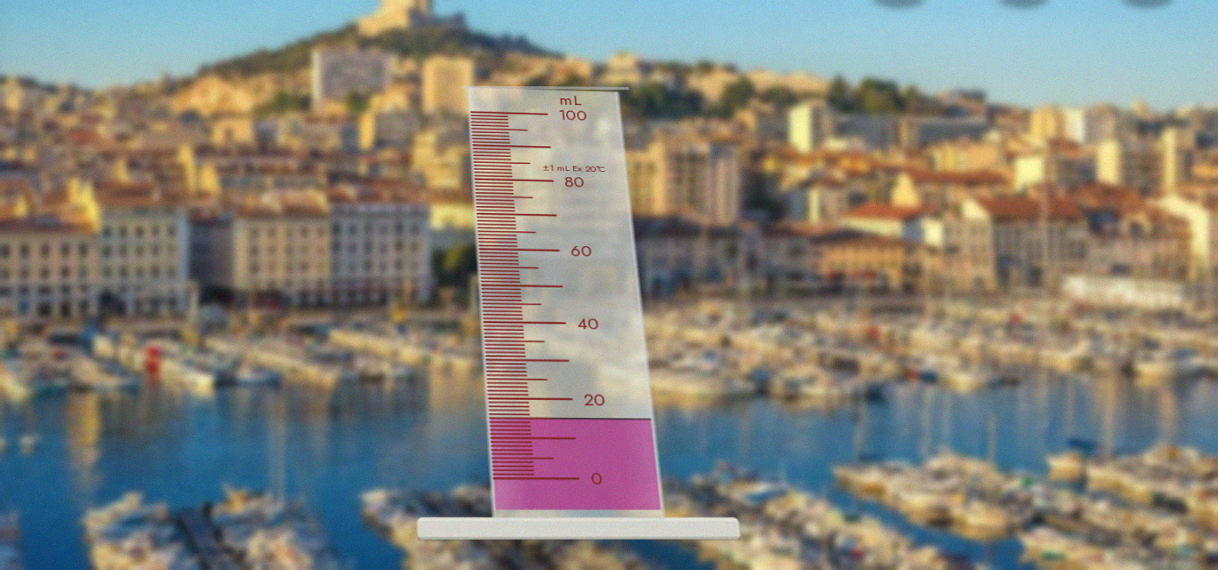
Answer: 15 mL
